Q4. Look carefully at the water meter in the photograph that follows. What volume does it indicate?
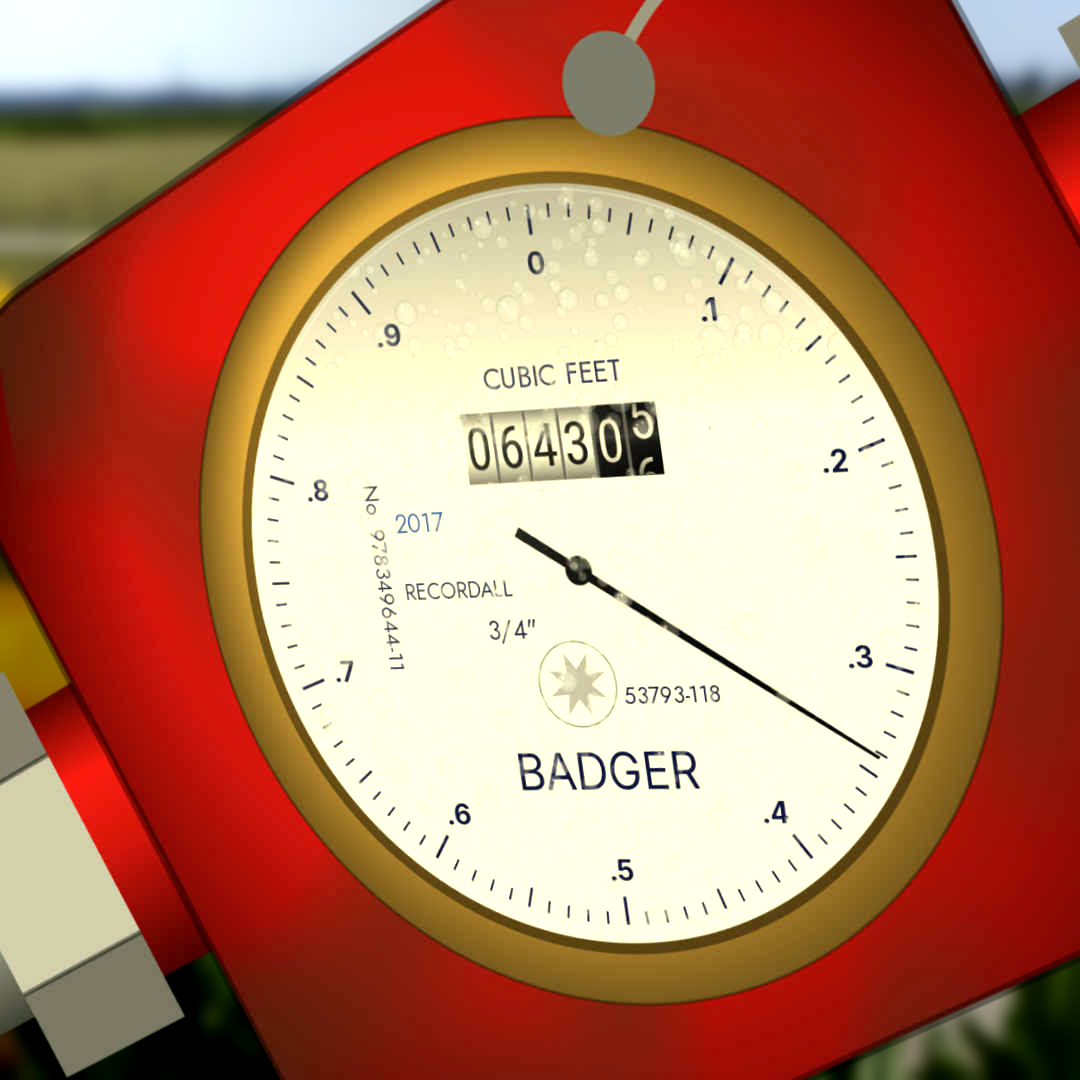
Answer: 64305.34 ft³
